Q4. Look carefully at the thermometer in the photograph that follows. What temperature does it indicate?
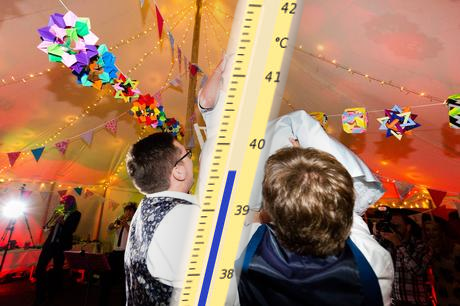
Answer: 39.6 °C
